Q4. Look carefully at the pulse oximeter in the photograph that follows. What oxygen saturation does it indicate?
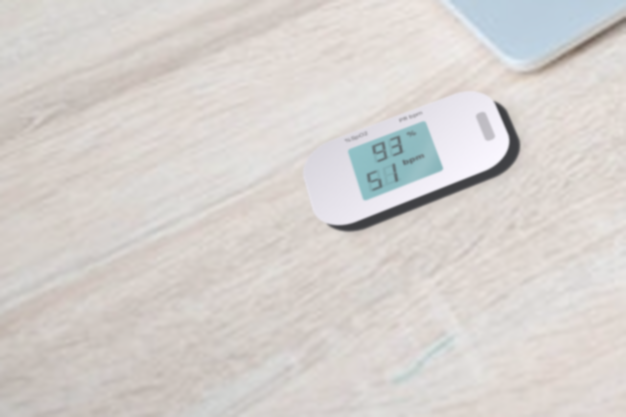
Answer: 93 %
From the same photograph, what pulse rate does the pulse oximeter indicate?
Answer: 51 bpm
